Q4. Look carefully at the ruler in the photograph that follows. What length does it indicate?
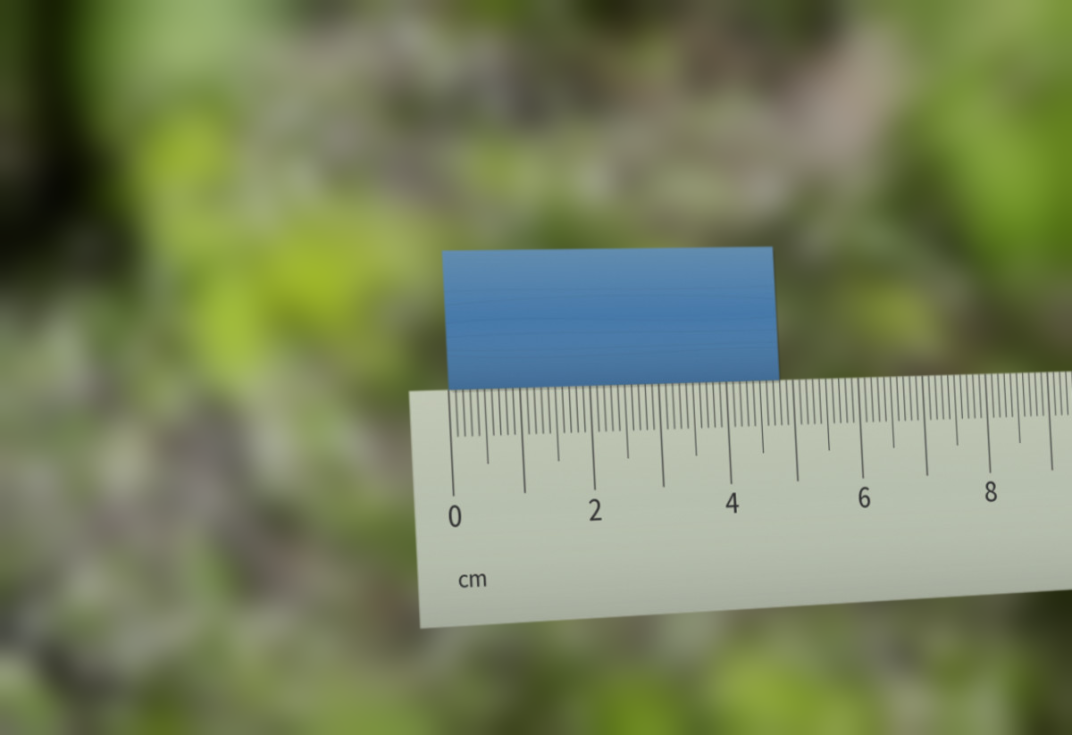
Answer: 4.8 cm
